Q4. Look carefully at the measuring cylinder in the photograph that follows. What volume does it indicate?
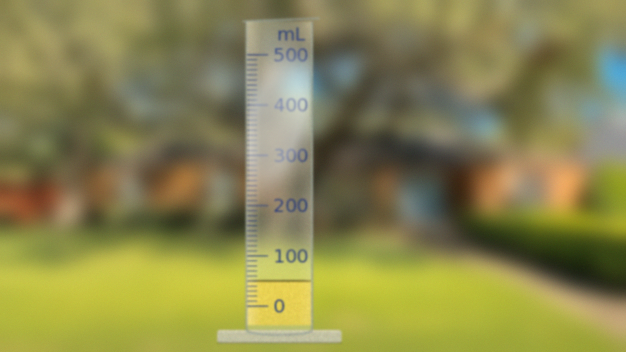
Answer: 50 mL
